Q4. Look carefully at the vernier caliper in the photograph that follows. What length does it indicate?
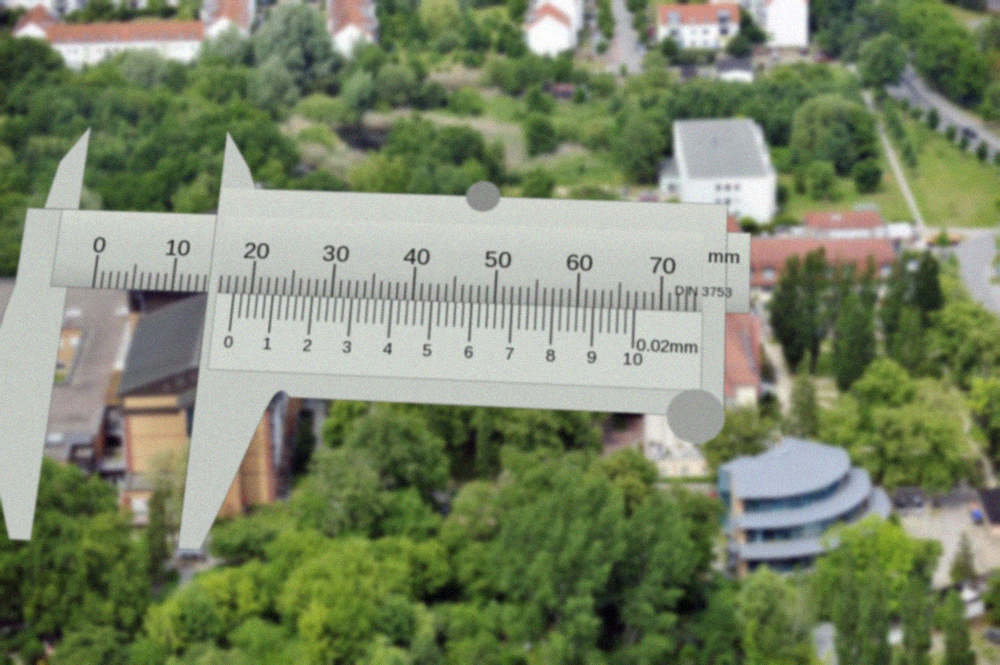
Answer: 17.8 mm
